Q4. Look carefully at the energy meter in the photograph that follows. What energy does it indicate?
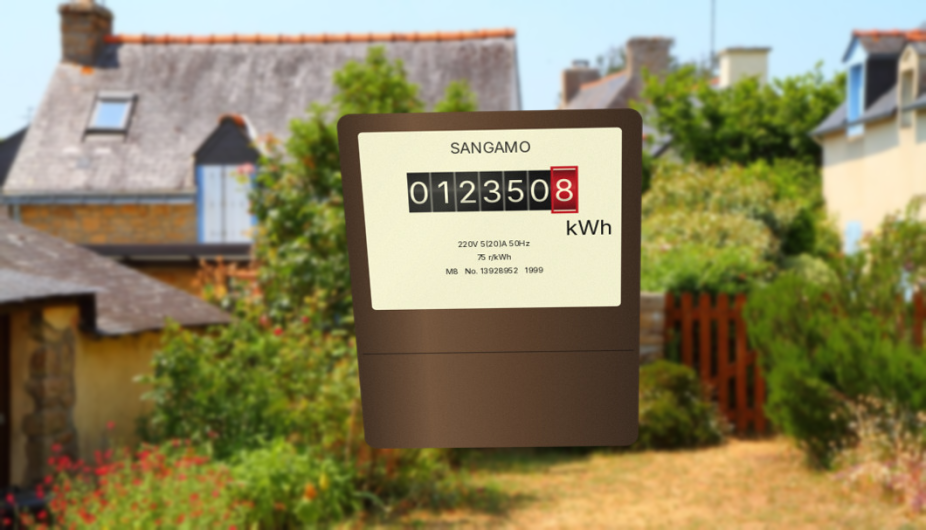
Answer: 12350.8 kWh
